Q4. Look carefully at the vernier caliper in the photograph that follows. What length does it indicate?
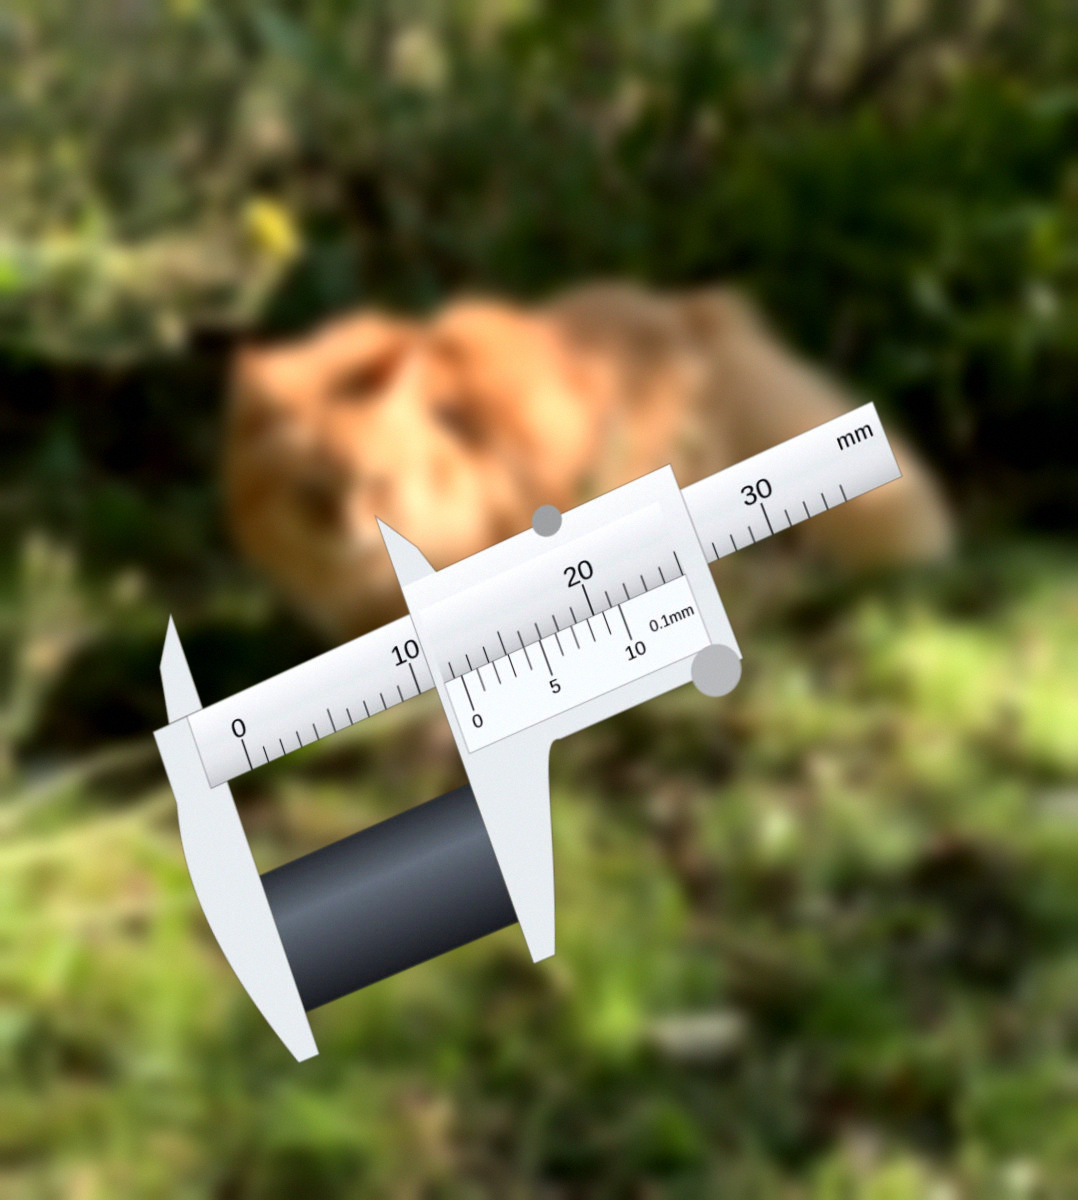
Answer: 12.4 mm
